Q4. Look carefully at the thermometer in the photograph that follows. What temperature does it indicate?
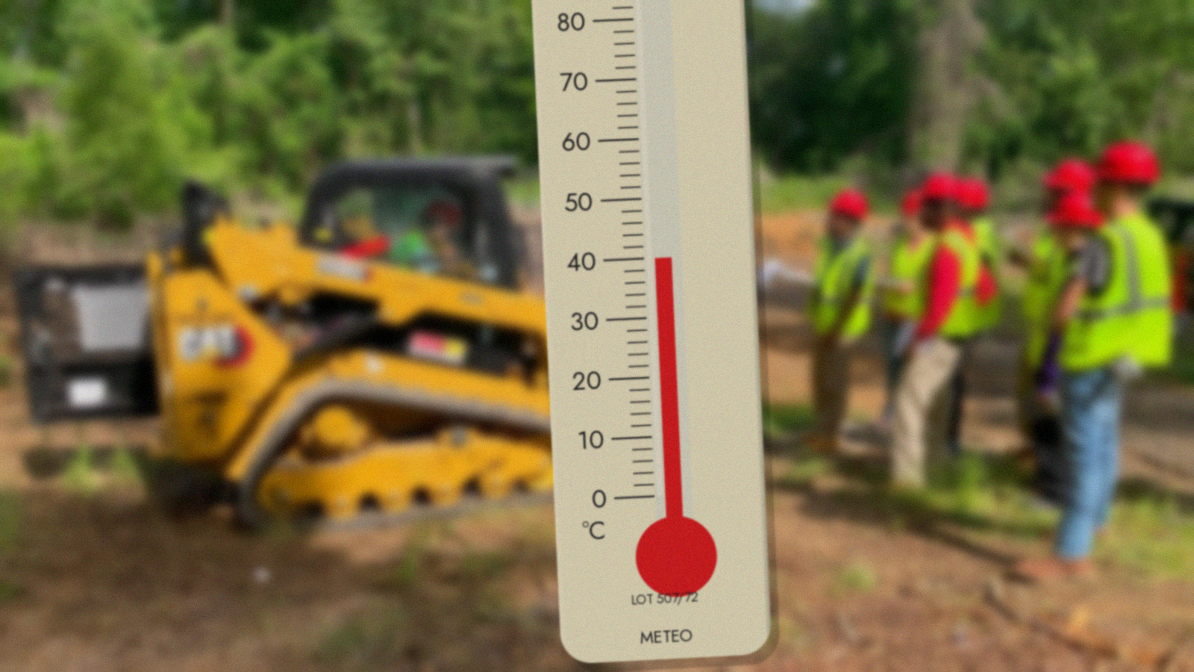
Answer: 40 °C
